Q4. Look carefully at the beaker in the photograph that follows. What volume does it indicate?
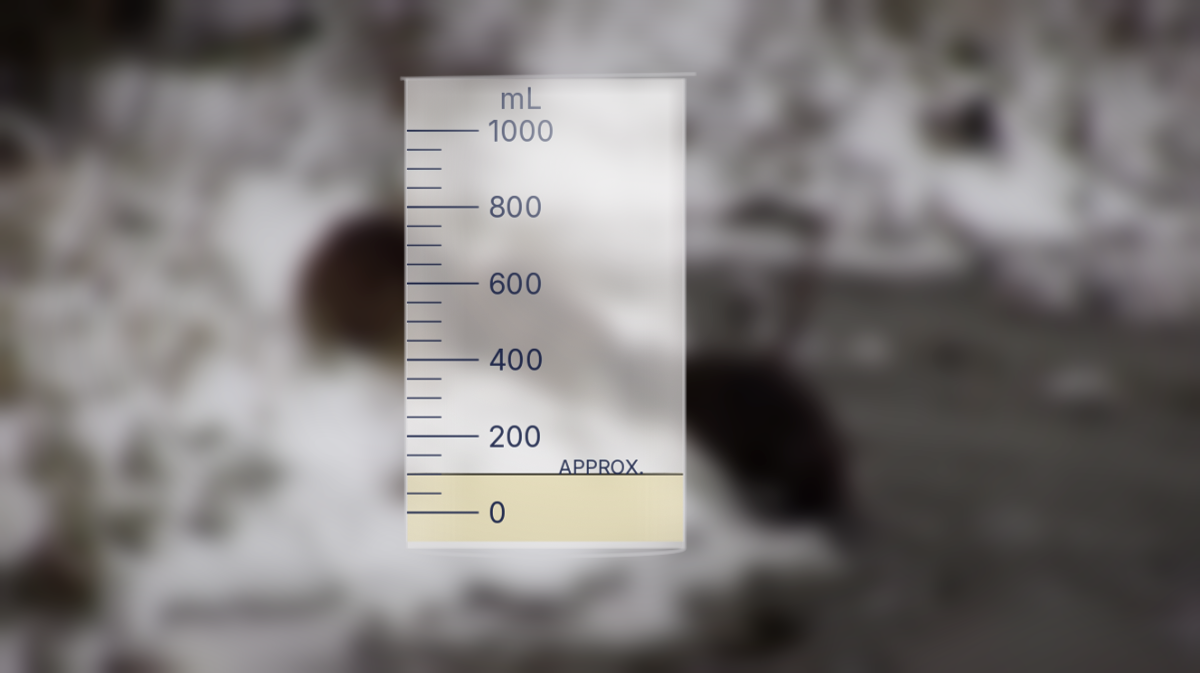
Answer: 100 mL
